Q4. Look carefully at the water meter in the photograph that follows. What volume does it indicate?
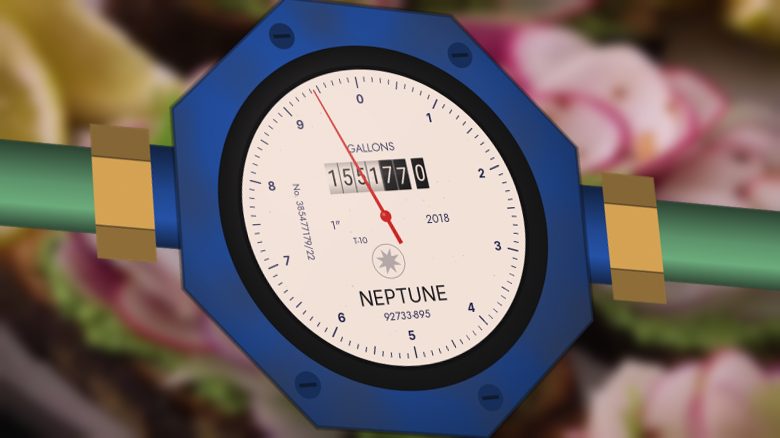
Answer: 1551769.4 gal
